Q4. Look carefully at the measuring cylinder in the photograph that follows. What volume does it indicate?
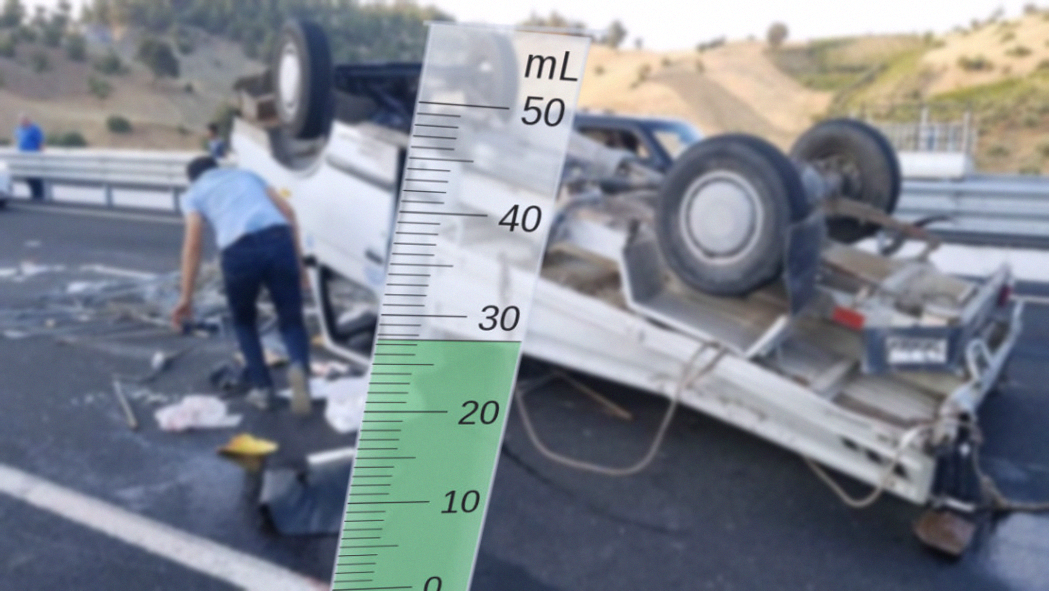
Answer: 27.5 mL
